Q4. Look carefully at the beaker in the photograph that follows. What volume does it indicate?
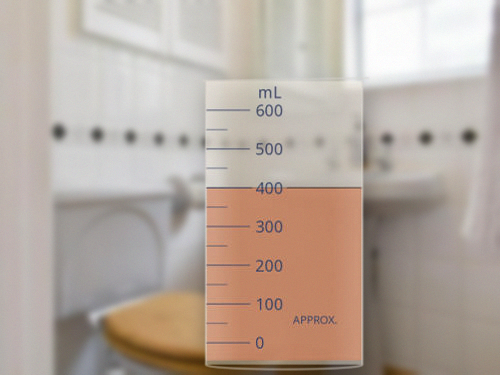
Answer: 400 mL
